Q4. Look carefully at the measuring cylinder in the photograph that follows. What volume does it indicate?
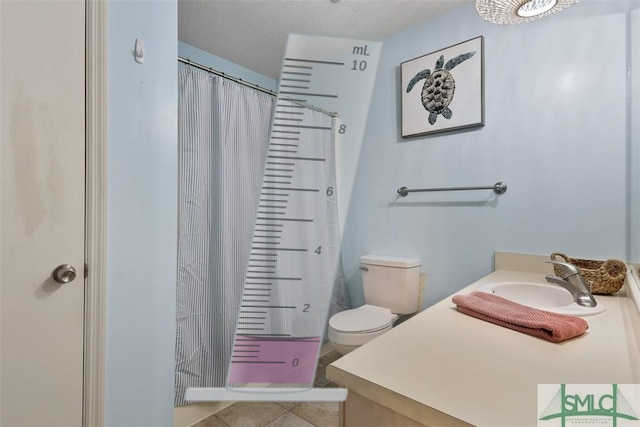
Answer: 0.8 mL
